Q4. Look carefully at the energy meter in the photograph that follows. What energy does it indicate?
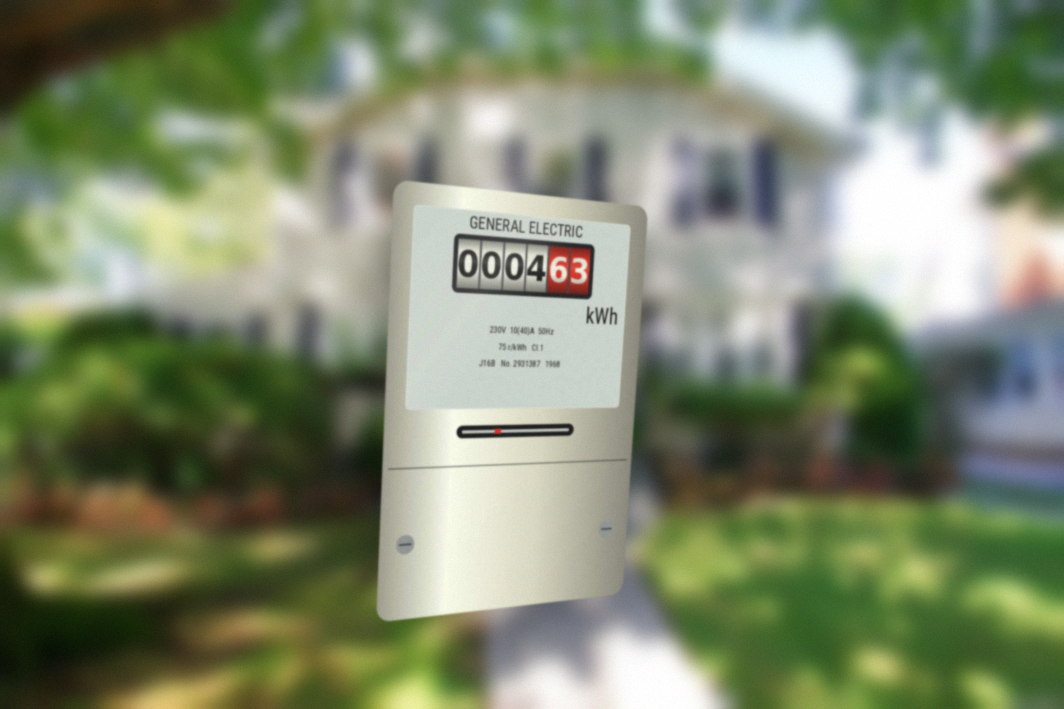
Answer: 4.63 kWh
